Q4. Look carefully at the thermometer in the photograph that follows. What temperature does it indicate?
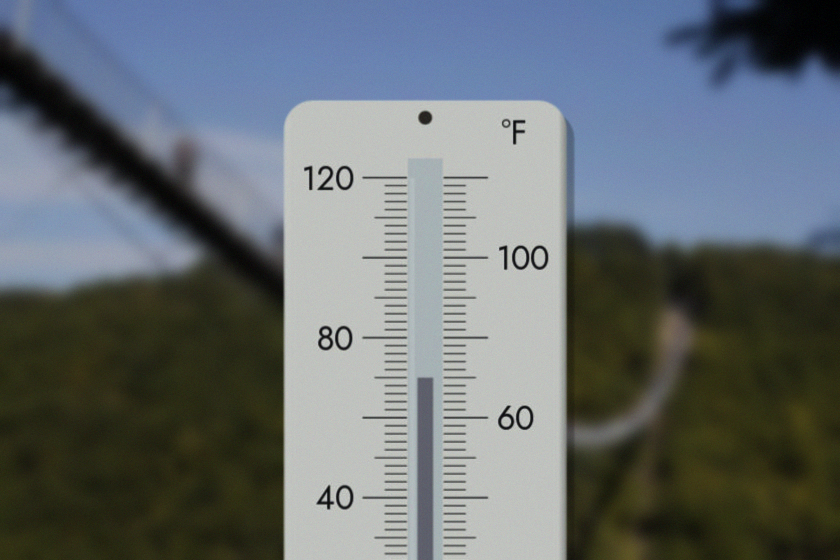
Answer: 70 °F
